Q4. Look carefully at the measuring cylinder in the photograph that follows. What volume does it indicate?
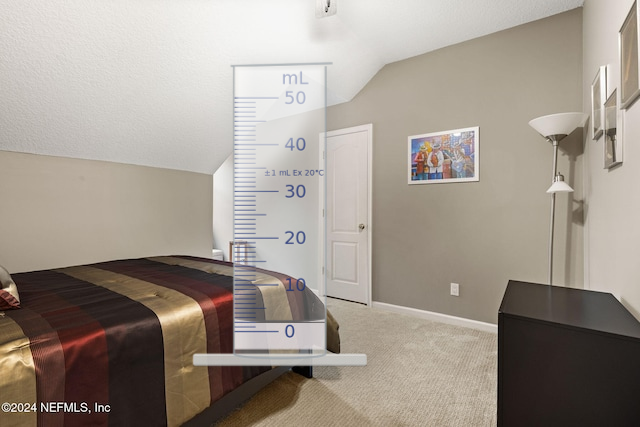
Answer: 2 mL
